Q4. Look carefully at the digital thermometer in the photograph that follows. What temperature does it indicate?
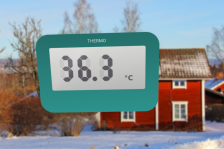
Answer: 36.3 °C
